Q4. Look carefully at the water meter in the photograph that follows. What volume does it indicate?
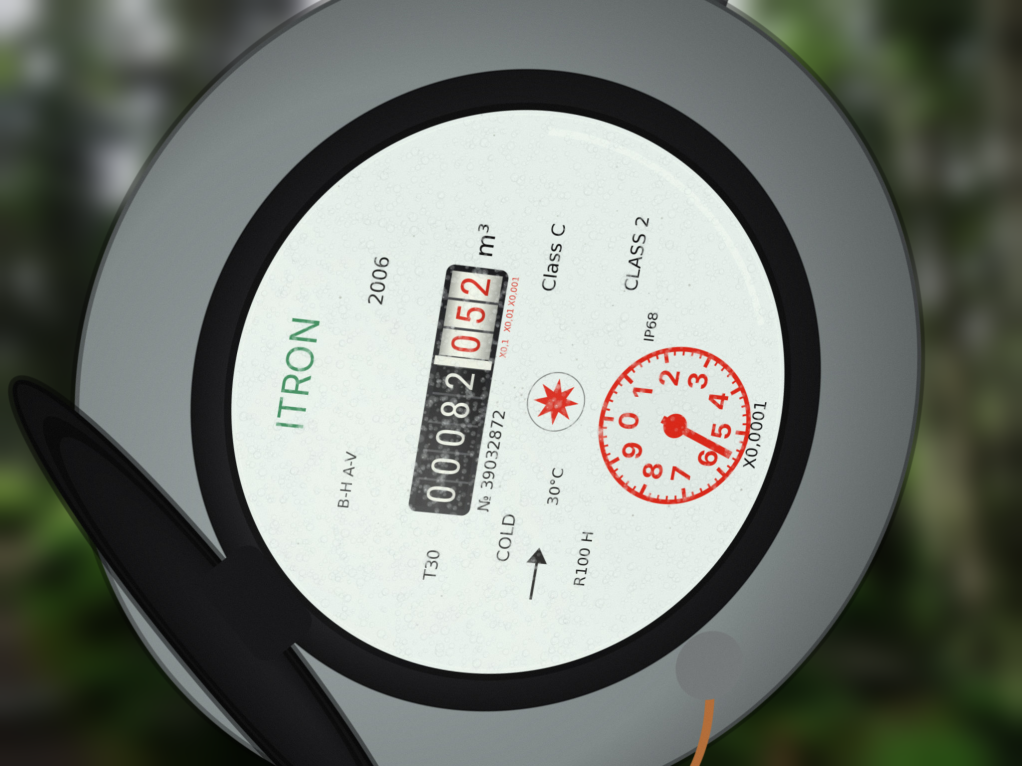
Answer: 82.0525 m³
